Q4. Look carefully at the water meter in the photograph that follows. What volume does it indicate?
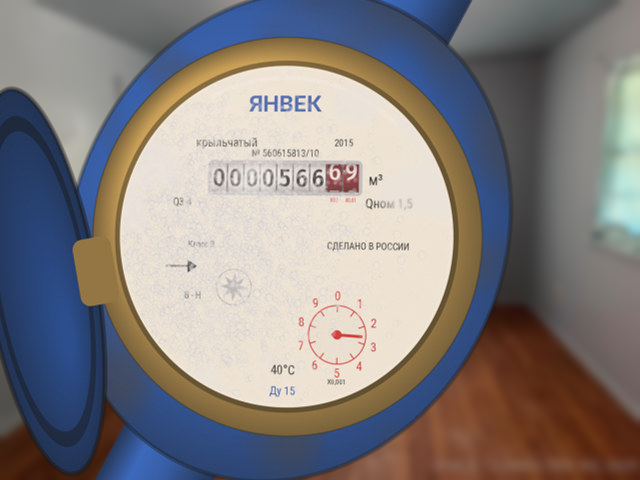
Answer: 566.692 m³
